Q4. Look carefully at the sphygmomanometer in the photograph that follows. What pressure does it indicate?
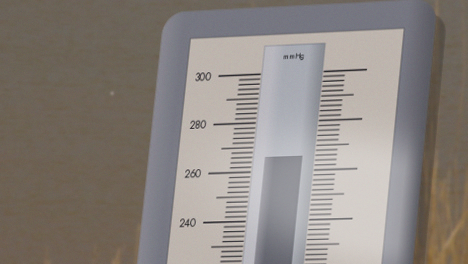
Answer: 266 mmHg
